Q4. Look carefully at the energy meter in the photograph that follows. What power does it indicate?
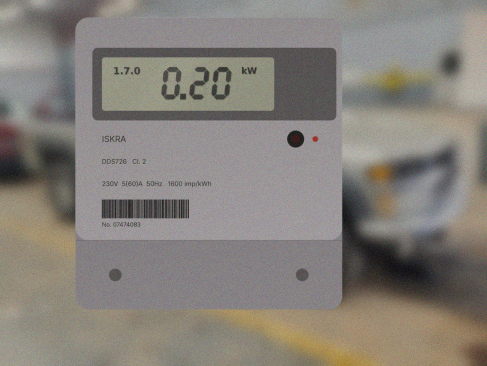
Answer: 0.20 kW
